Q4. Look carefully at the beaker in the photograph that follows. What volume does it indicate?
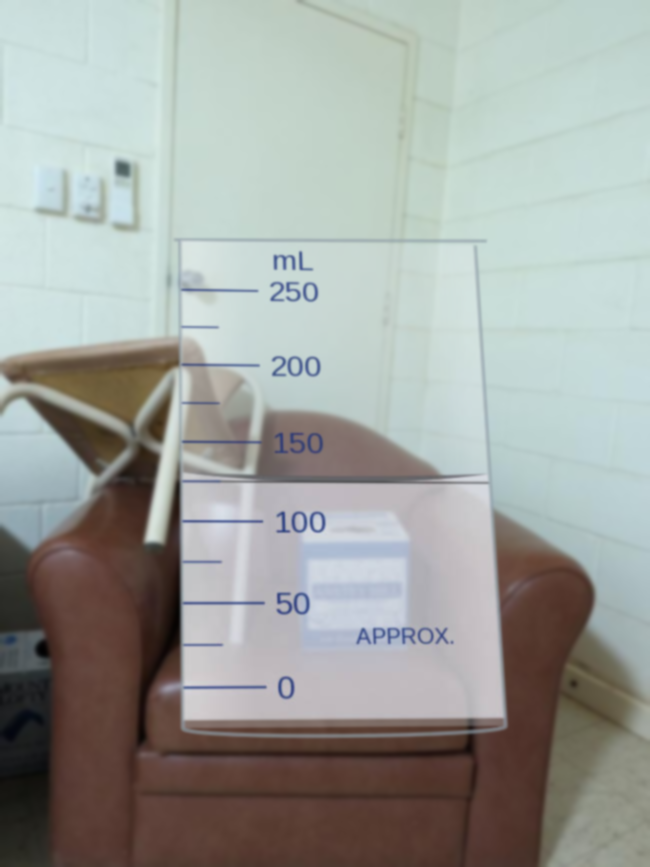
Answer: 125 mL
